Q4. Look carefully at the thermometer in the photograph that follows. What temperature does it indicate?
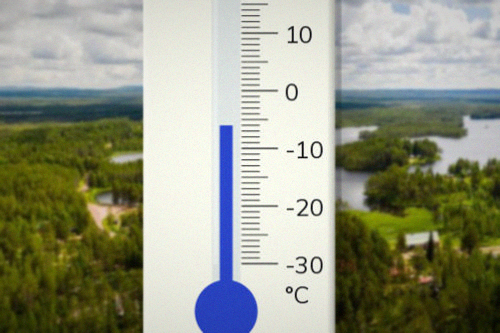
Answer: -6 °C
